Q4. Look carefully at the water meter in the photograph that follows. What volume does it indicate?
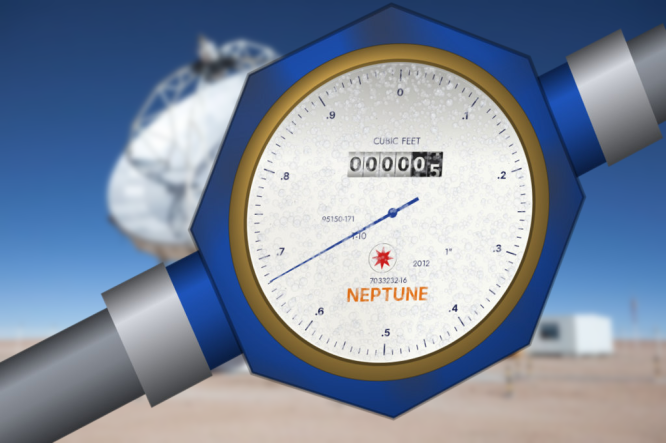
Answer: 4.67 ft³
